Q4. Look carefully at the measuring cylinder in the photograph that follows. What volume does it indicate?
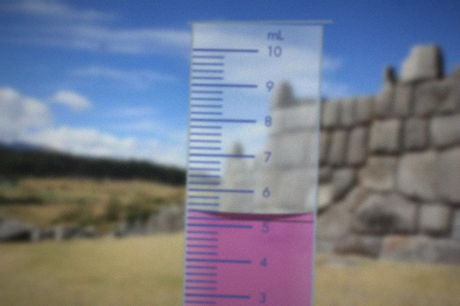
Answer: 5.2 mL
